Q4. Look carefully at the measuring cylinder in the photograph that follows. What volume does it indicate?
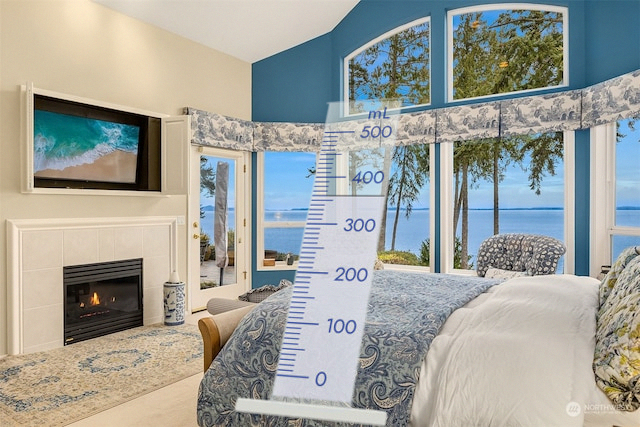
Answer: 360 mL
